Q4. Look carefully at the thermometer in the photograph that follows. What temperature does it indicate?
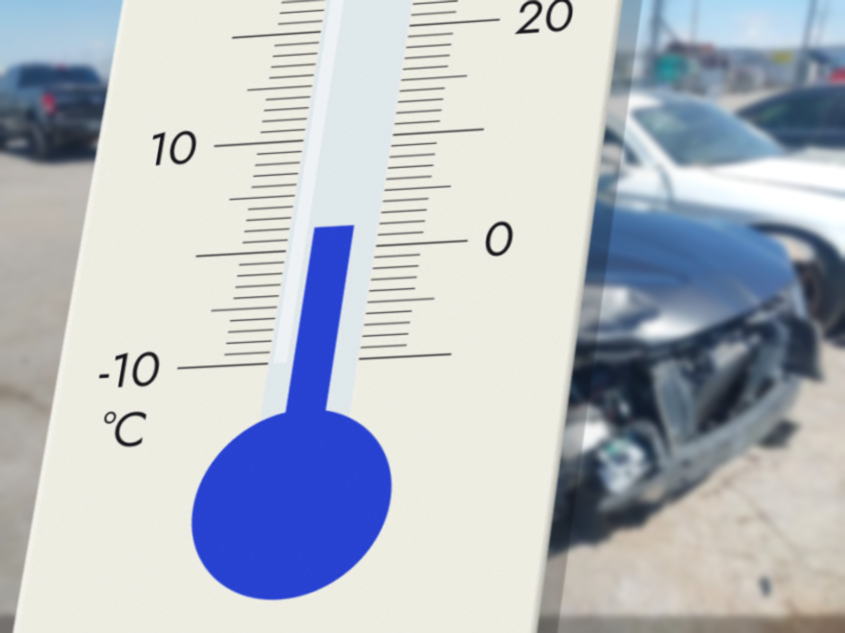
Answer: 2 °C
